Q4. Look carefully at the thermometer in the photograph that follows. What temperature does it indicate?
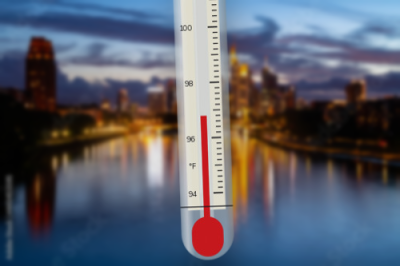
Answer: 96.8 °F
